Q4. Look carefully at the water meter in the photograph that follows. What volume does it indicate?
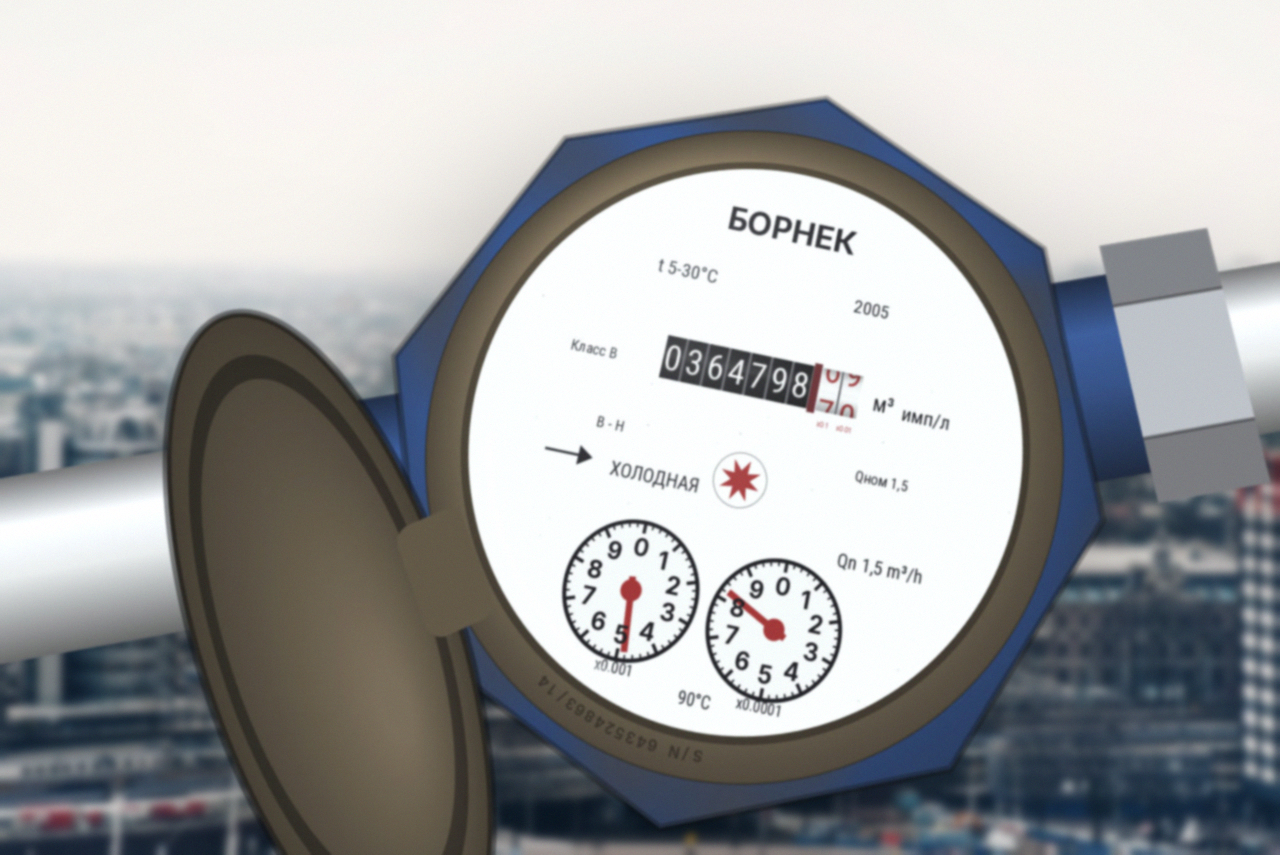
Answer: 364798.6948 m³
